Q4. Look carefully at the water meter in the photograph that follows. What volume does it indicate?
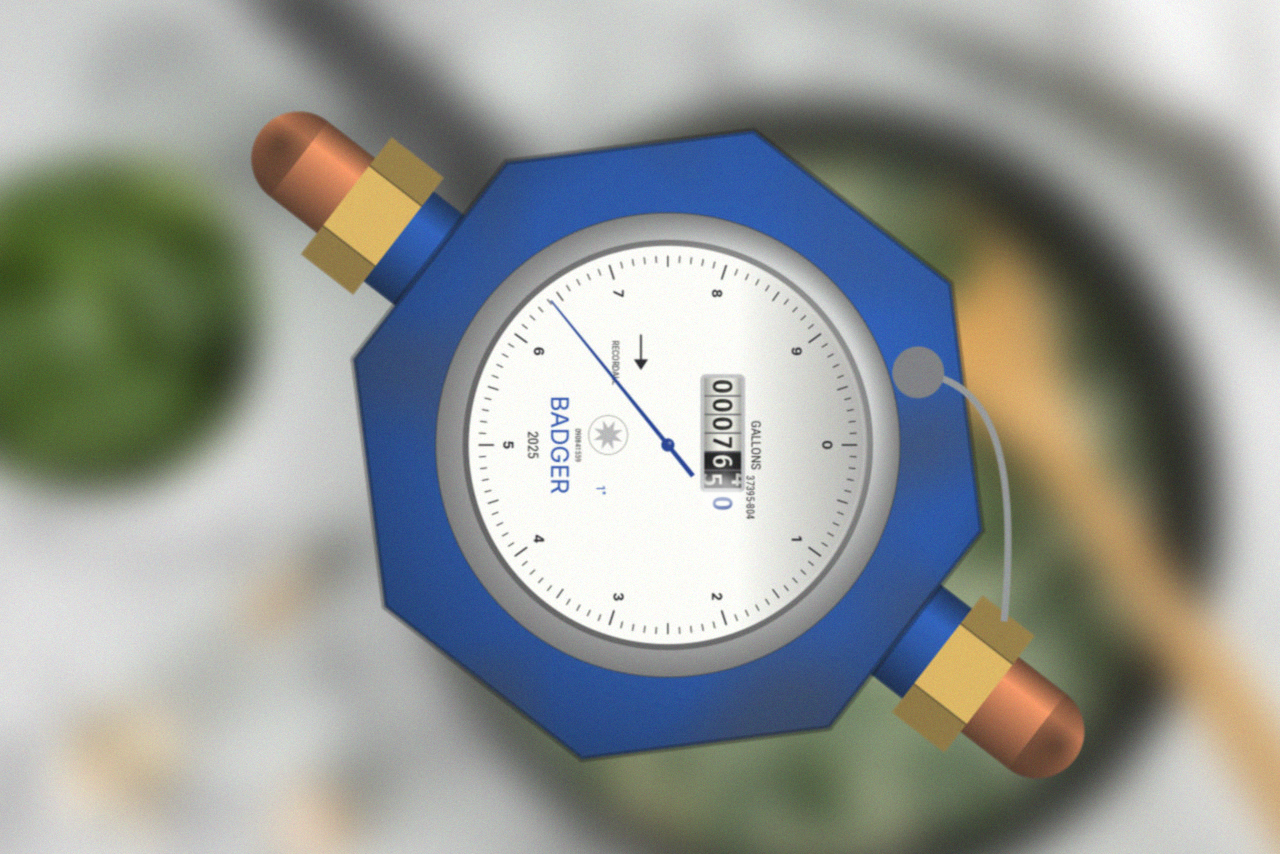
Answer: 7646.4 gal
